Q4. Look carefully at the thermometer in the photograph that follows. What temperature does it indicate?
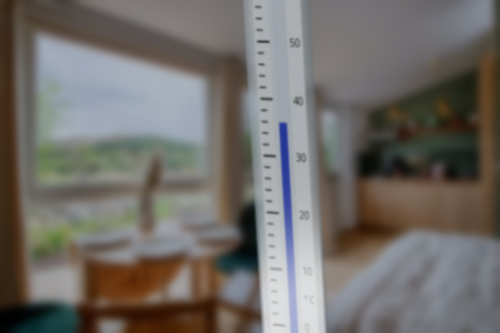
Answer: 36 °C
